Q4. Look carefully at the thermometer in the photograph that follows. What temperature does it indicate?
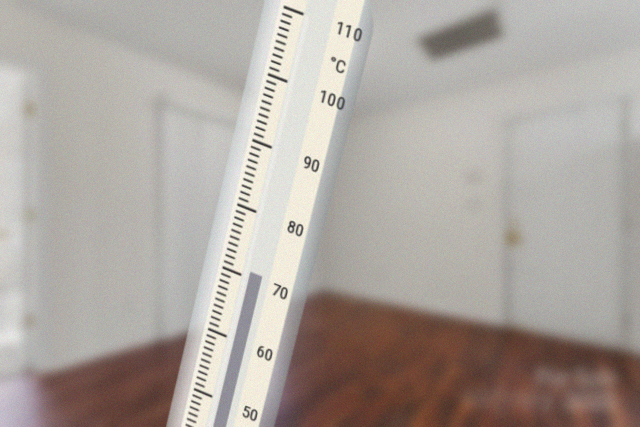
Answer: 71 °C
